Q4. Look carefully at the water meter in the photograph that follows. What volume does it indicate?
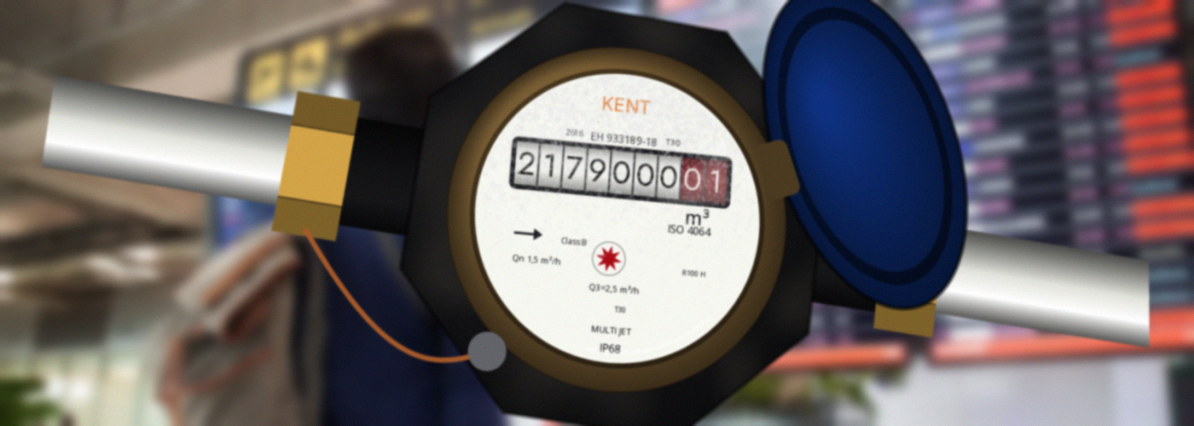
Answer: 2179000.01 m³
